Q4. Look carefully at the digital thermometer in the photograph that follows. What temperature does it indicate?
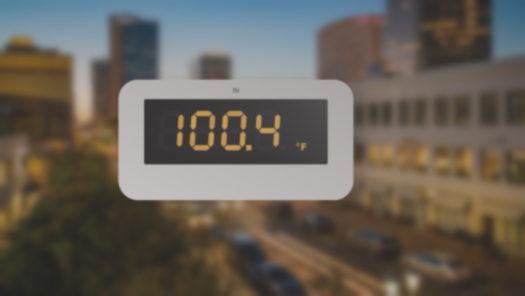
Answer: 100.4 °F
